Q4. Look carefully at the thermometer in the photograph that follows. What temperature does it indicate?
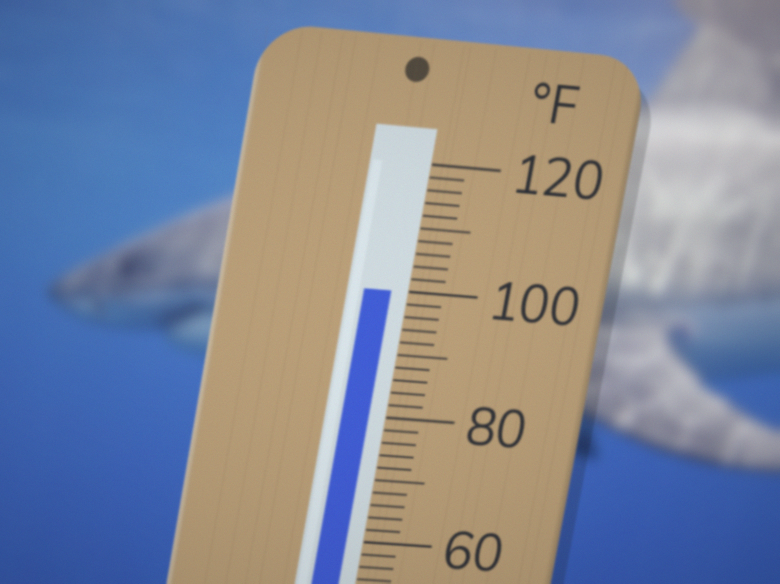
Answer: 100 °F
